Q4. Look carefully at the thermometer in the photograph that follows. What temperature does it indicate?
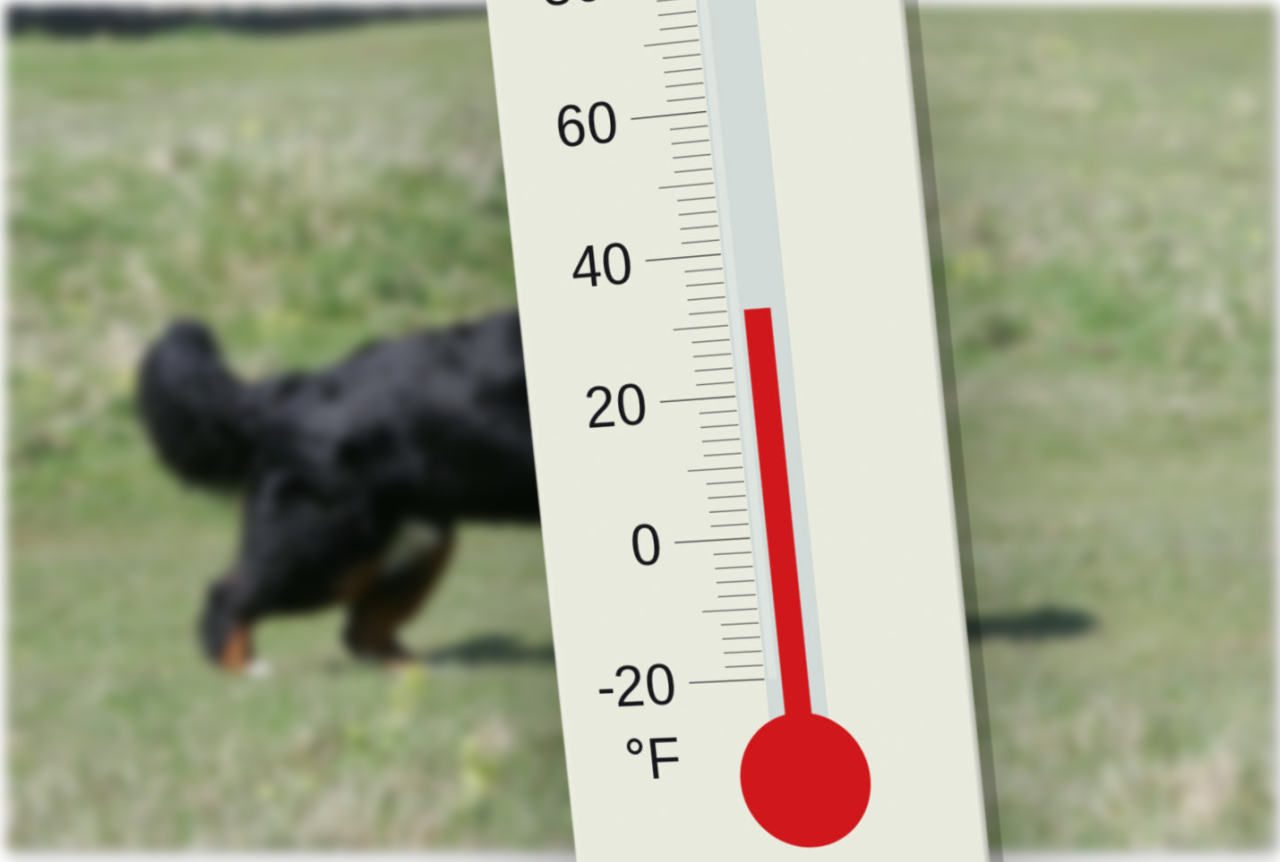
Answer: 32 °F
